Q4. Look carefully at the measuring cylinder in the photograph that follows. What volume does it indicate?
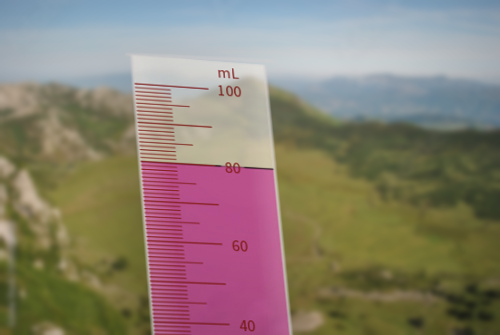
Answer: 80 mL
